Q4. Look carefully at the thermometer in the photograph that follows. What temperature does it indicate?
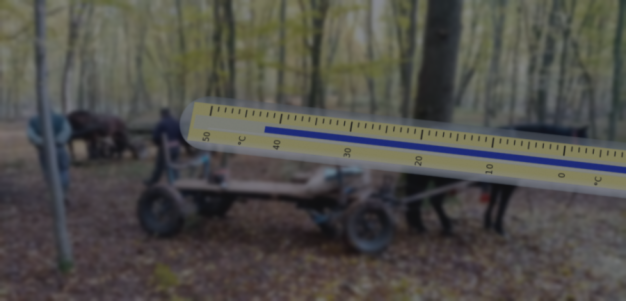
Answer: 42 °C
